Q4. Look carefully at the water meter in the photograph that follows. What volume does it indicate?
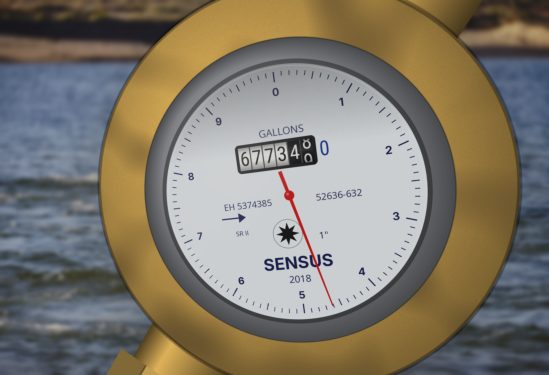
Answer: 6773484.6 gal
